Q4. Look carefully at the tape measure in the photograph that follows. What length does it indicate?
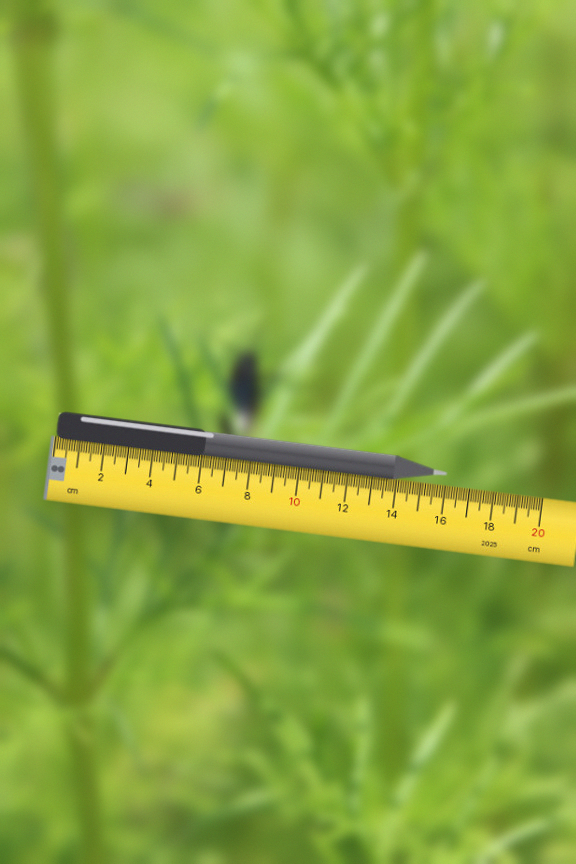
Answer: 16 cm
